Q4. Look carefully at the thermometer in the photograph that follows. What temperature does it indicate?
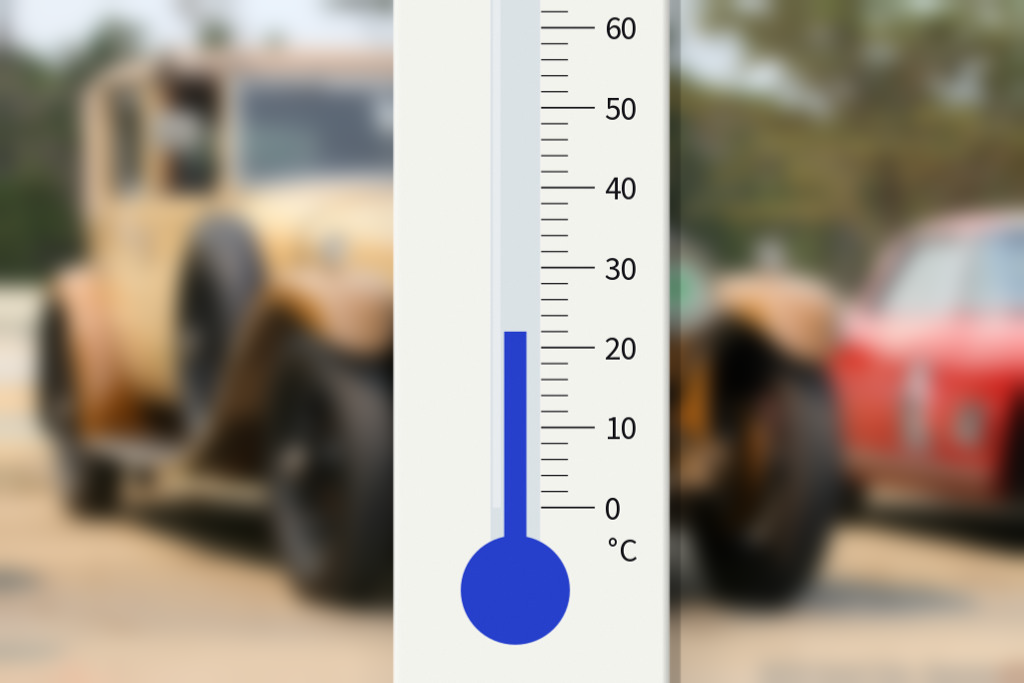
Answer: 22 °C
